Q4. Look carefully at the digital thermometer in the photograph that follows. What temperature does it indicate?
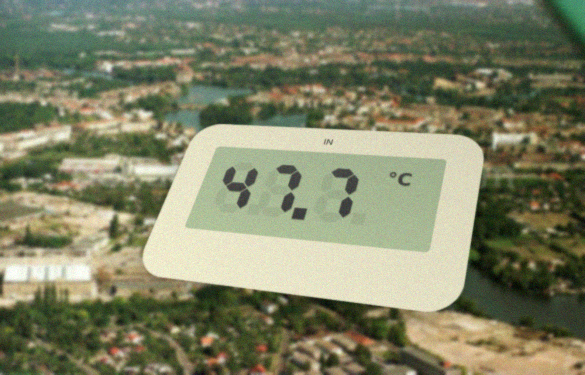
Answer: 47.7 °C
